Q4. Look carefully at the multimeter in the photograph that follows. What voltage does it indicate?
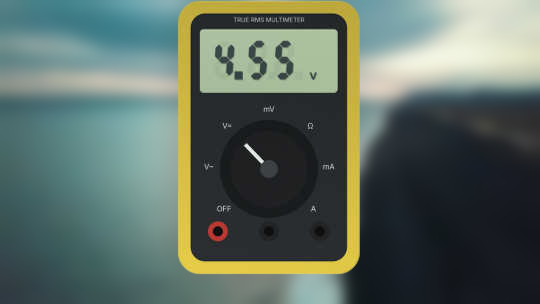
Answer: 4.55 V
